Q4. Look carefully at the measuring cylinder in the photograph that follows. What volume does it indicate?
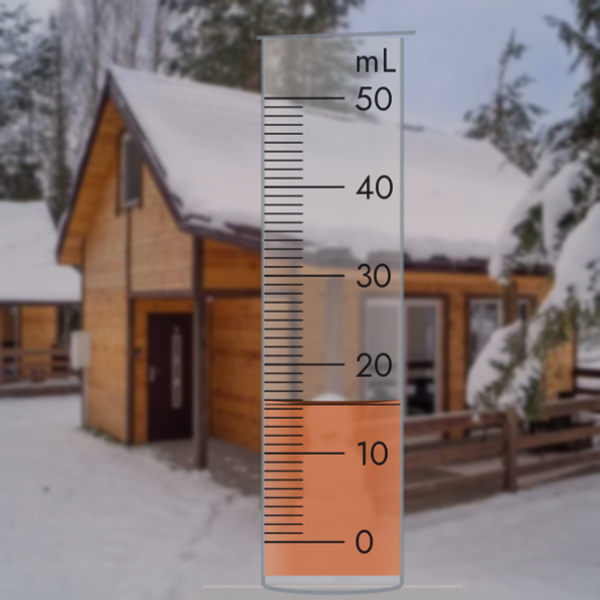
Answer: 15.5 mL
